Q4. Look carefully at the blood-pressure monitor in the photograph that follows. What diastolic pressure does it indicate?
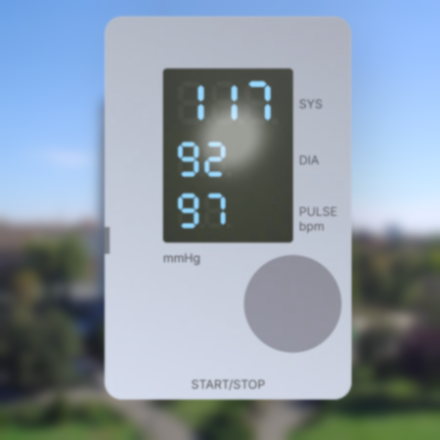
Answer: 92 mmHg
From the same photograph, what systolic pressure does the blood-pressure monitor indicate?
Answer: 117 mmHg
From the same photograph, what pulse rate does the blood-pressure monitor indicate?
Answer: 97 bpm
